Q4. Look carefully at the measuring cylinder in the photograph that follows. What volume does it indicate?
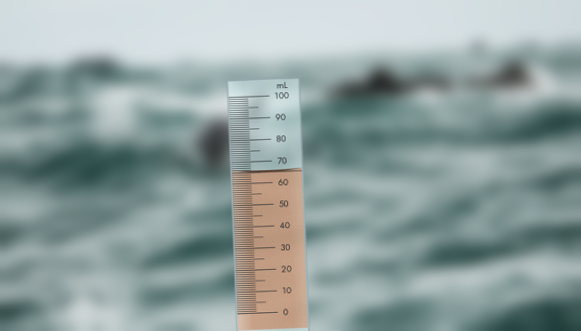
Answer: 65 mL
